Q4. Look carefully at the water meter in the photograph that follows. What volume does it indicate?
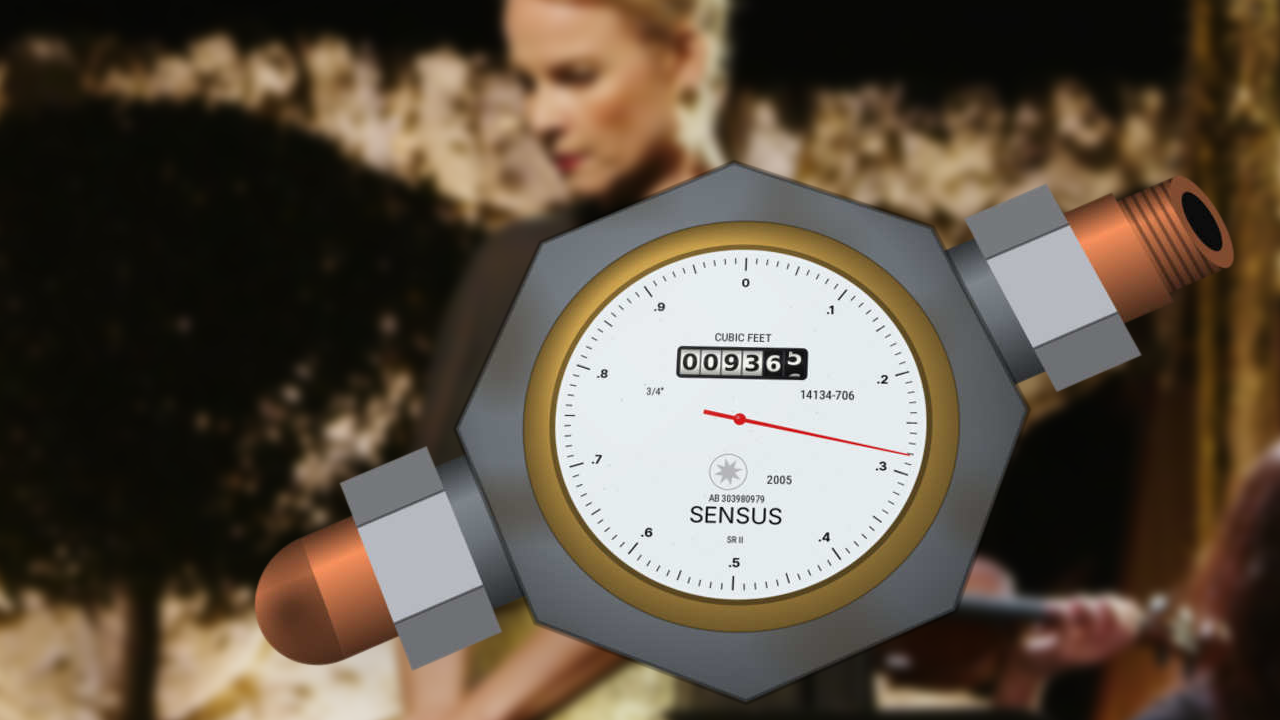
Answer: 9365.28 ft³
